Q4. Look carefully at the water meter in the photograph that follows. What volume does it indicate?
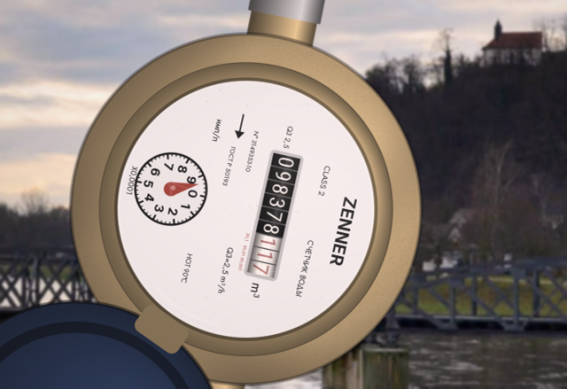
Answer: 98378.1169 m³
